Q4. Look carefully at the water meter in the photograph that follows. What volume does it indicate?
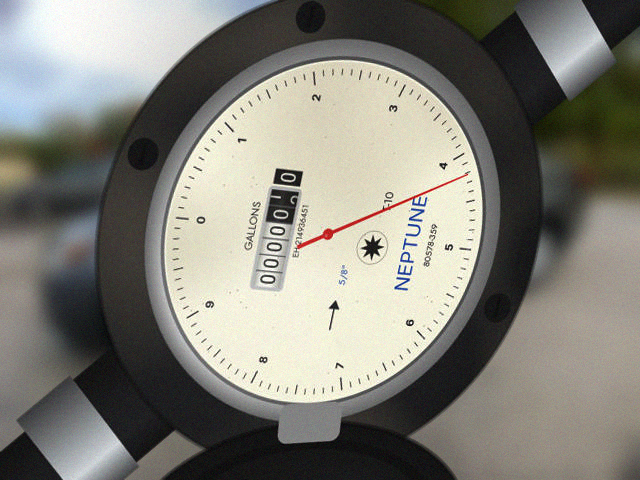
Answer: 14.2 gal
